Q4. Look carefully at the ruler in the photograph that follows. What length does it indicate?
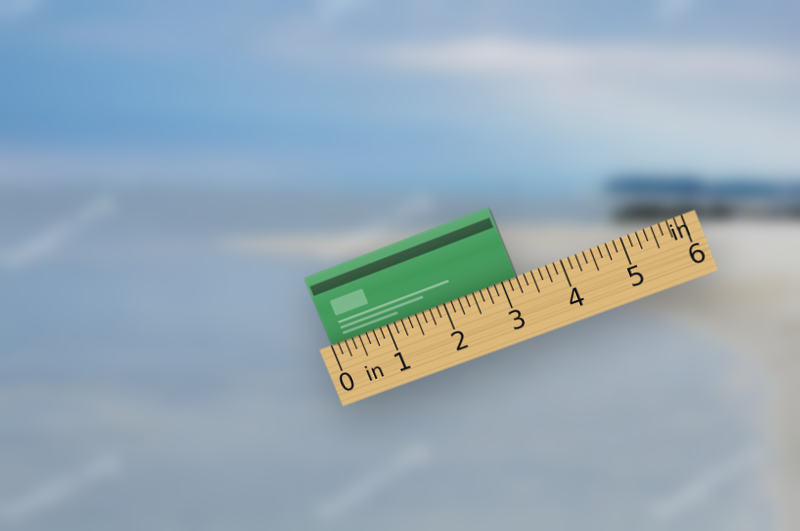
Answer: 3.25 in
